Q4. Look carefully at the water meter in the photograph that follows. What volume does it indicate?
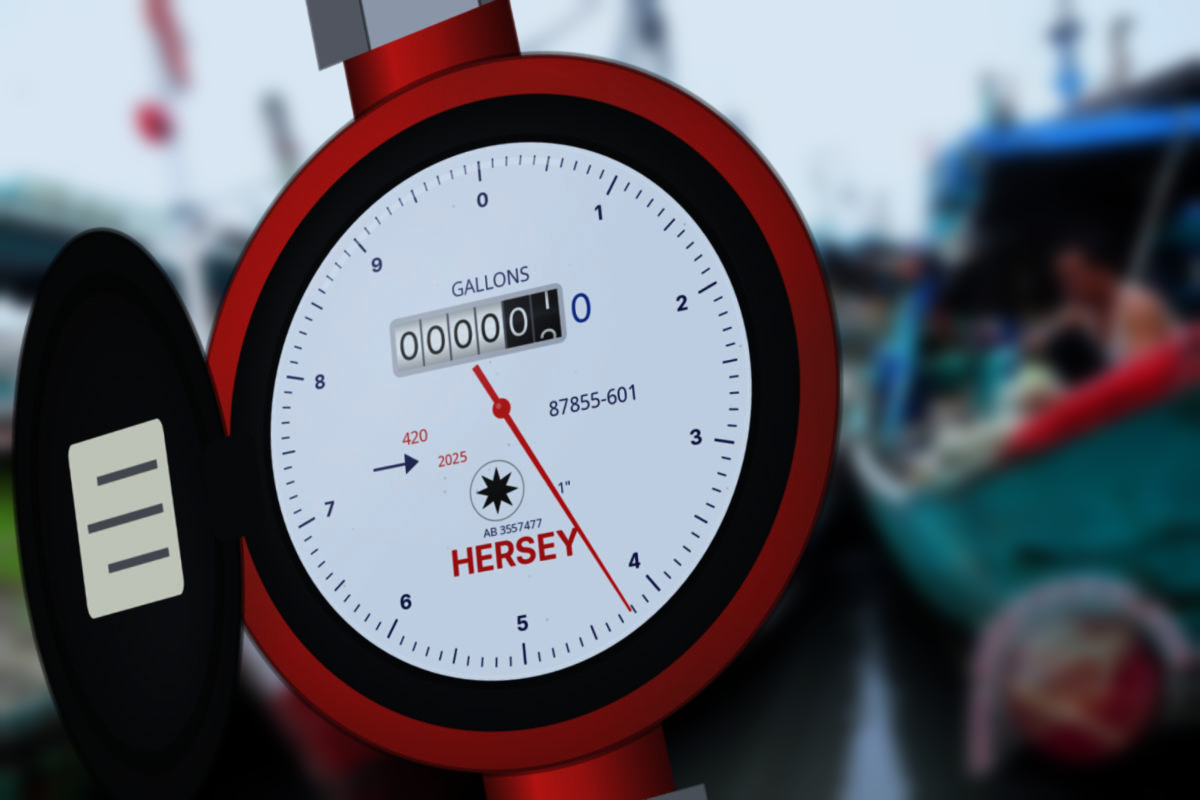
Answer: 14.2 gal
